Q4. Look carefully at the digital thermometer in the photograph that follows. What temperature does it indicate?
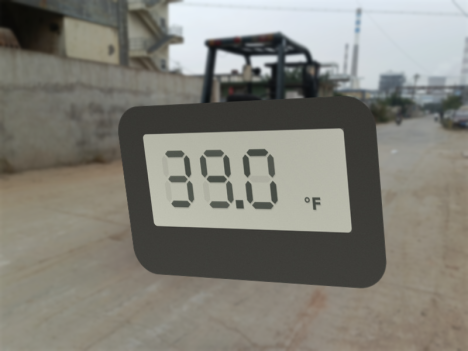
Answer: 39.0 °F
